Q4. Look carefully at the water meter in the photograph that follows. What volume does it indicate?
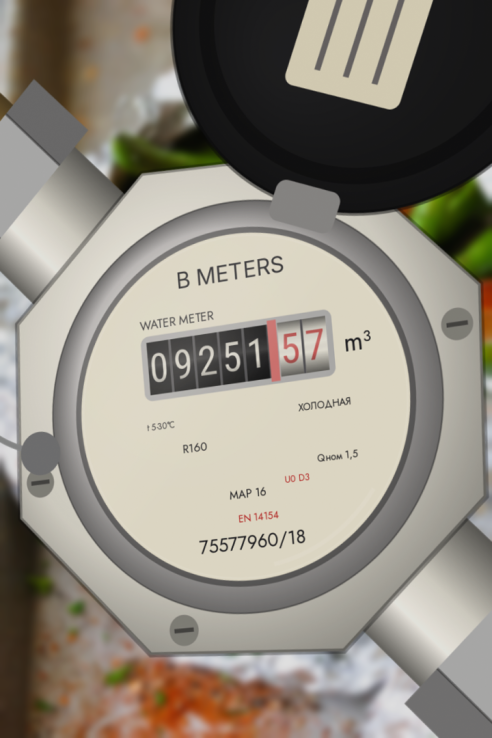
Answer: 9251.57 m³
